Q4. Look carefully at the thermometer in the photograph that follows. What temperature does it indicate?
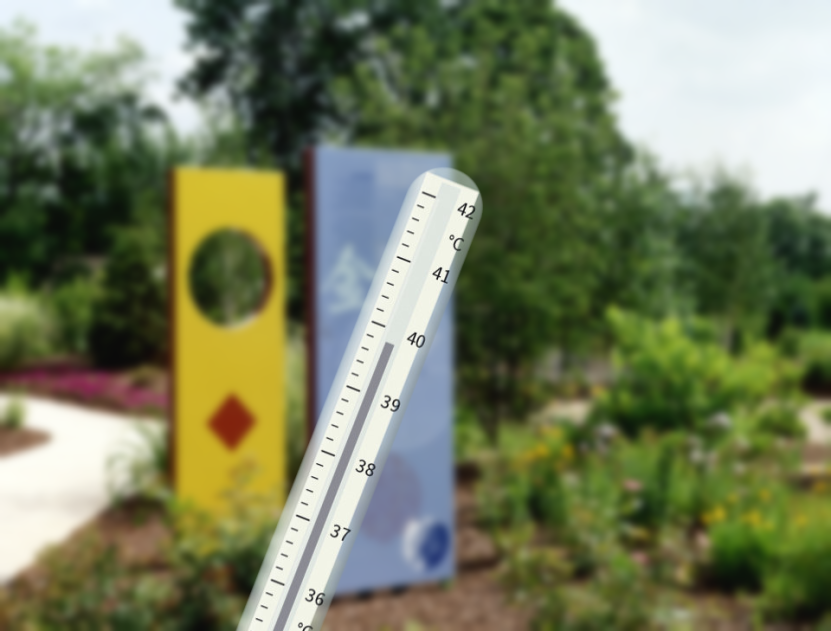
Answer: 39.8 °C
